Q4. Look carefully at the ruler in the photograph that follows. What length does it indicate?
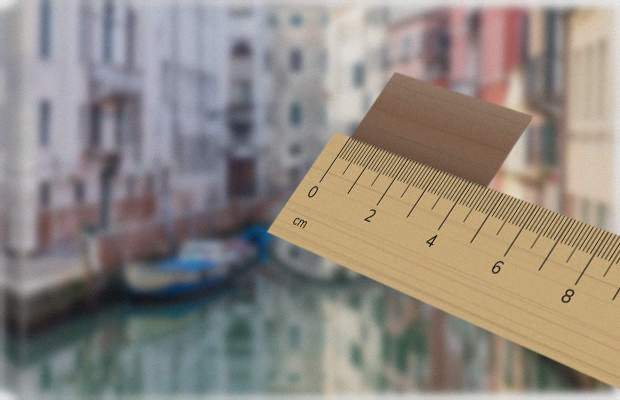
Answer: 4.5 cm
